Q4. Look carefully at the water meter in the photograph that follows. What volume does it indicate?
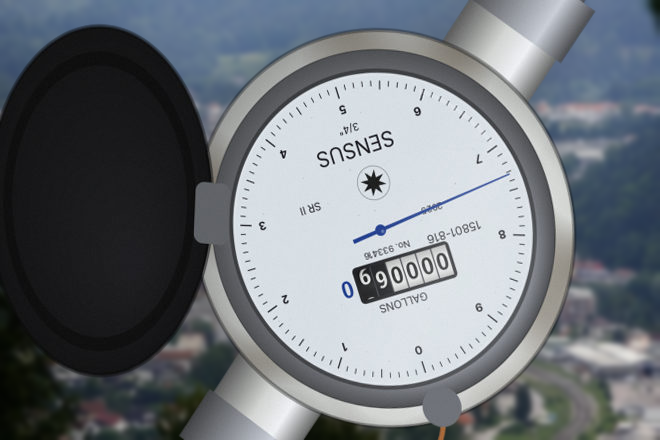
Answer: 687.3 gal
